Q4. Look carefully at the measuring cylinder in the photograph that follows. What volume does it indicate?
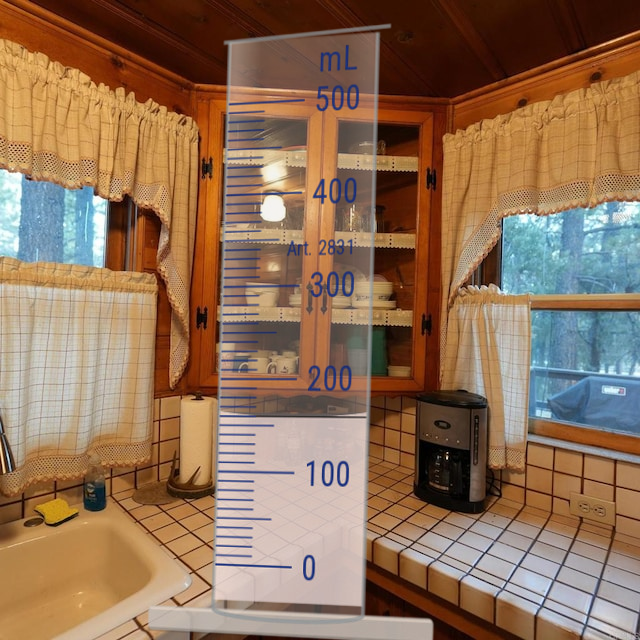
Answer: 160 mL
